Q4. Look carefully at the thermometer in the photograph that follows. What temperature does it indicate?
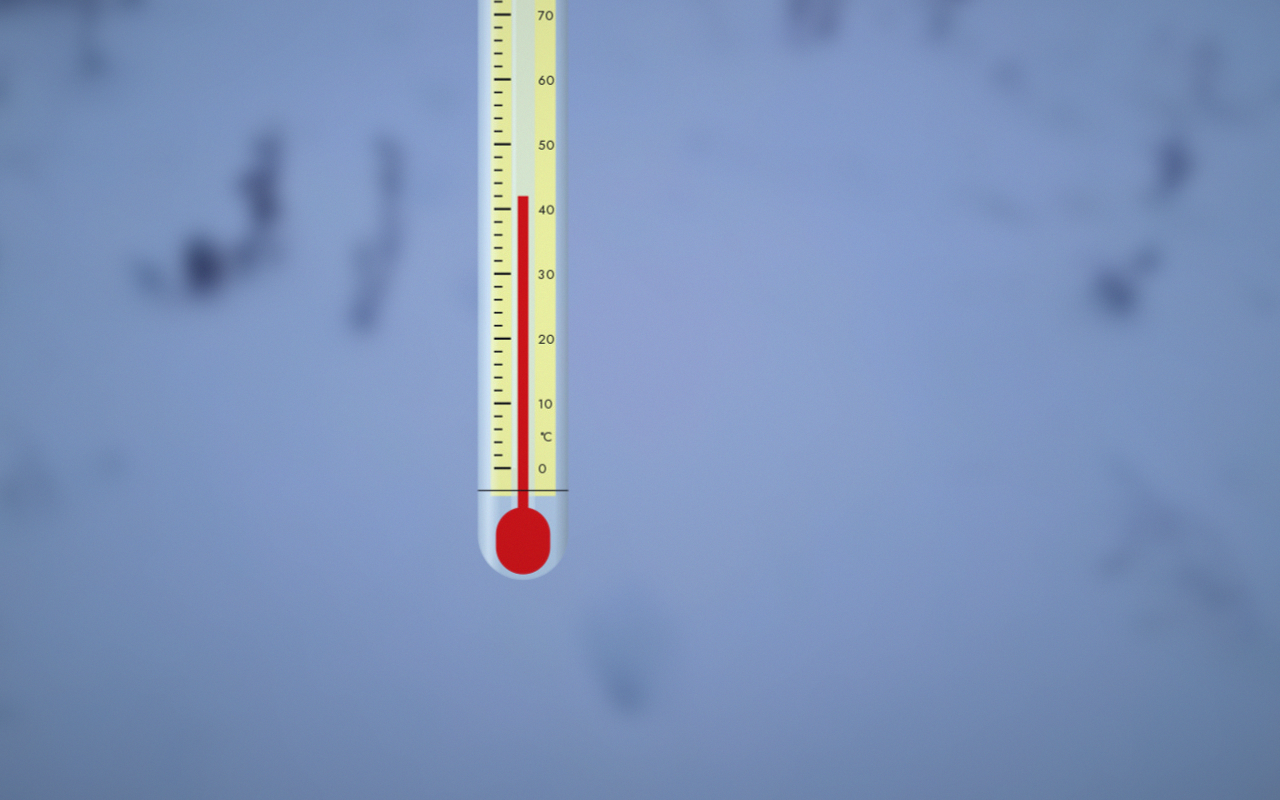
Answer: 42 °C
